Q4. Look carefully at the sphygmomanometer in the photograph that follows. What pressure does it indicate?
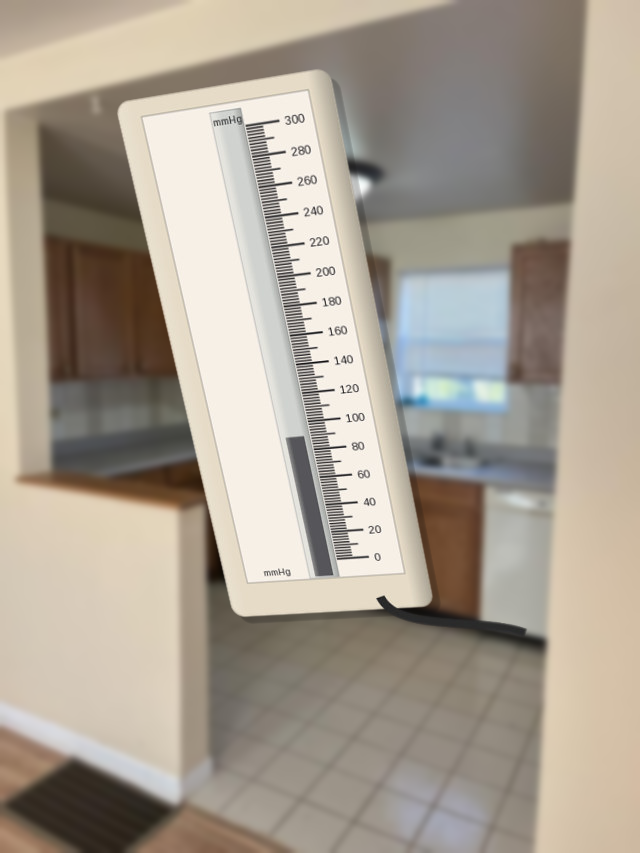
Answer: 90 mmHg
